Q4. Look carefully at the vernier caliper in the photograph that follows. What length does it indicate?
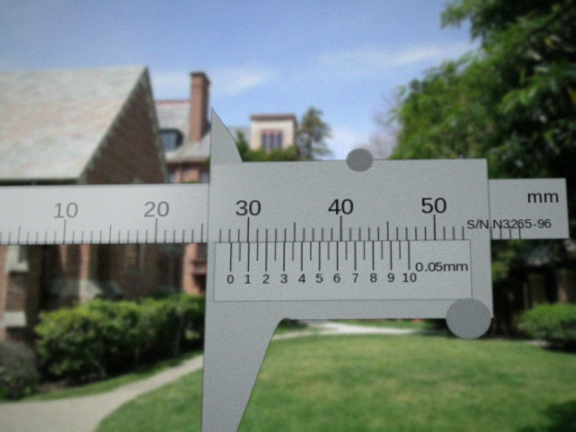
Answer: 28.2 mm
